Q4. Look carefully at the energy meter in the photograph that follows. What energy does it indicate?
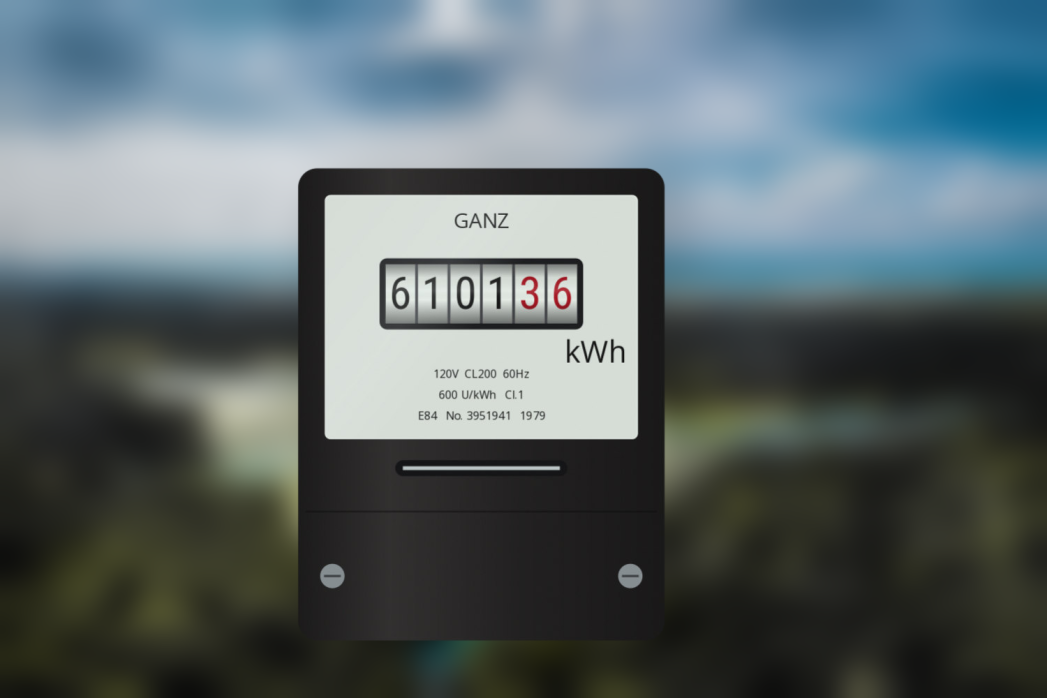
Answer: 6101.36 kWh
